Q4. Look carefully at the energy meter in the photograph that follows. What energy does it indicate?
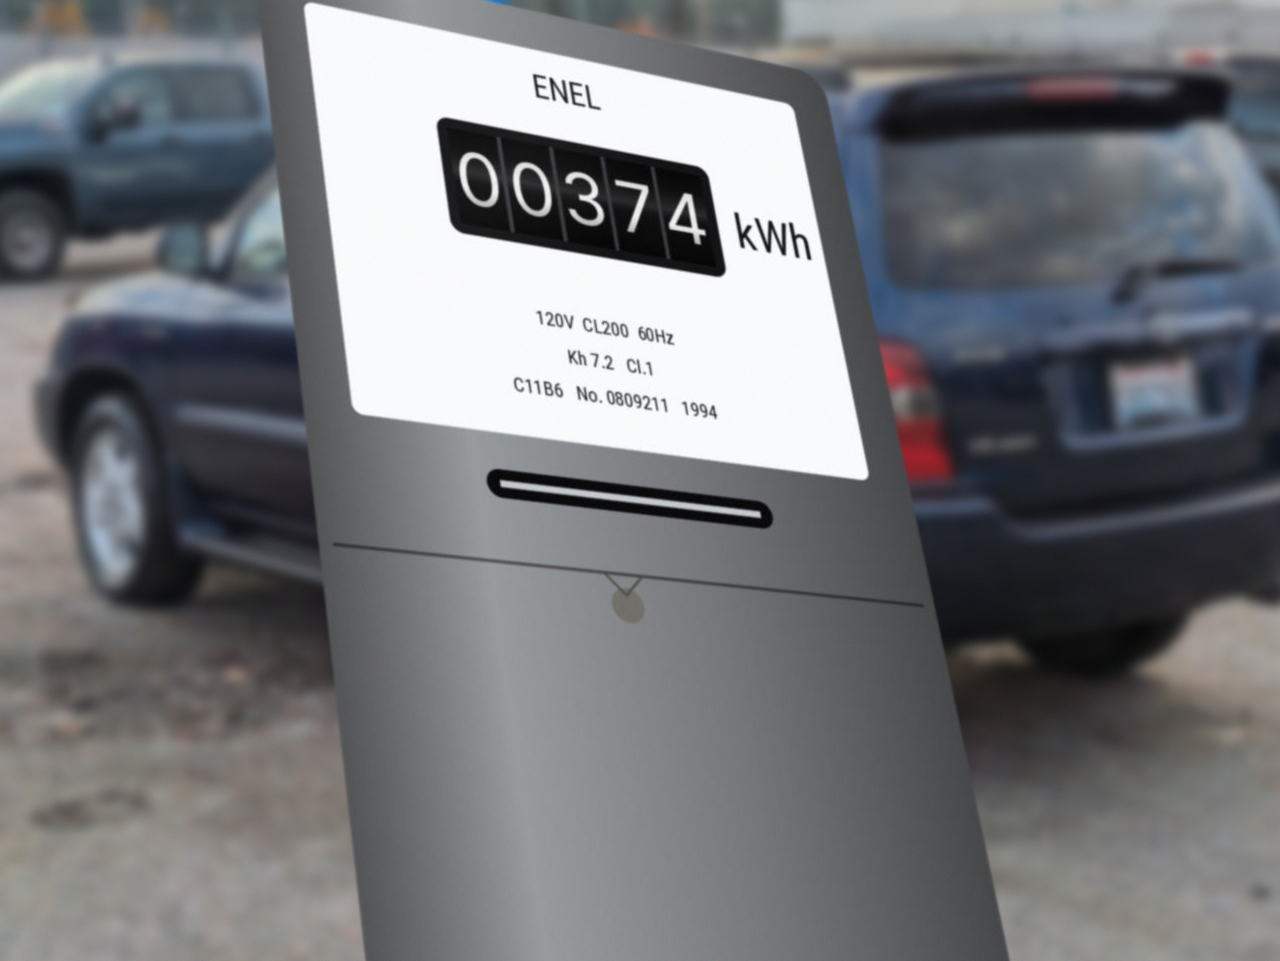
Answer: 374 kWh
